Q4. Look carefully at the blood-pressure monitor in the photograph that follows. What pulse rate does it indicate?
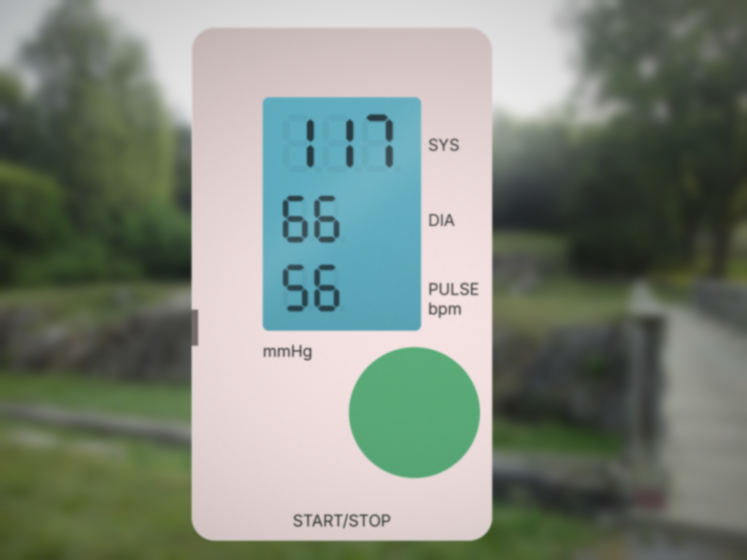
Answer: 56 bpm
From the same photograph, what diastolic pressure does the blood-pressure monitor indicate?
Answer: 66 mmHg
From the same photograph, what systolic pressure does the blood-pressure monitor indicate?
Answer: 117 mmHg
